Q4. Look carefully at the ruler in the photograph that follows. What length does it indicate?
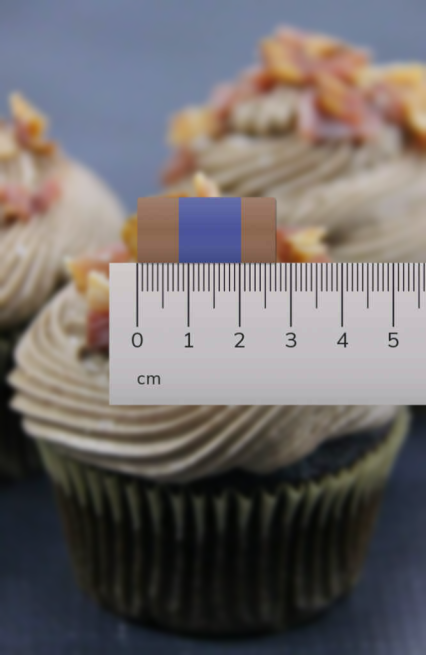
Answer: 2.7 cm
